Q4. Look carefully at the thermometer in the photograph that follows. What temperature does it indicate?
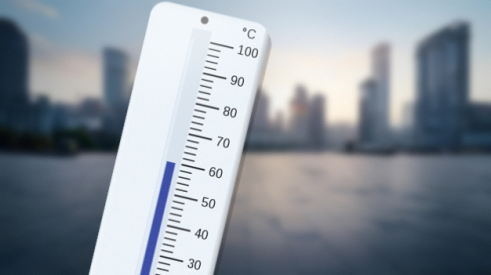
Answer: 60 °C
